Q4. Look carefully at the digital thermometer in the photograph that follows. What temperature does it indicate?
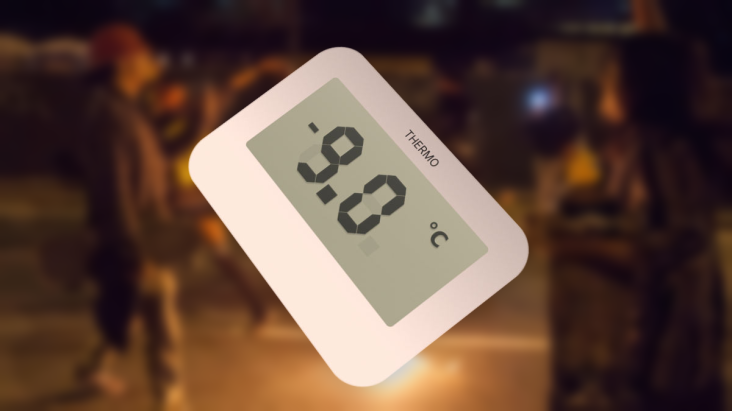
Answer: -9.0 °C
